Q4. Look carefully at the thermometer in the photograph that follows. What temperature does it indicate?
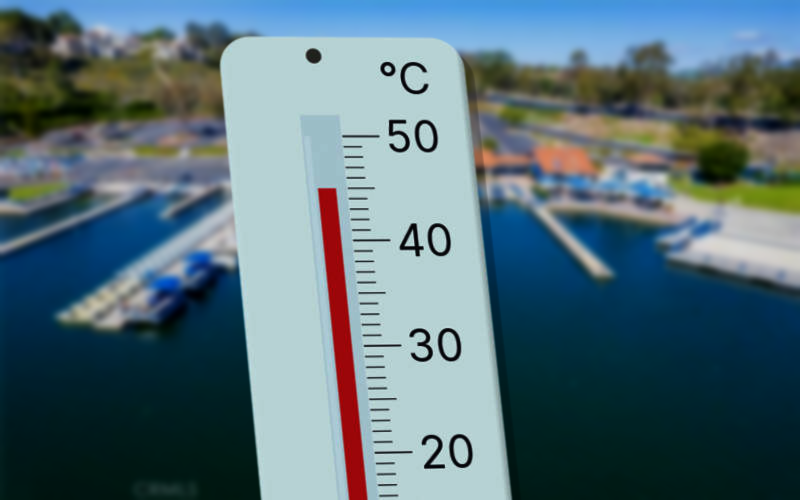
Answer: 45 °C
